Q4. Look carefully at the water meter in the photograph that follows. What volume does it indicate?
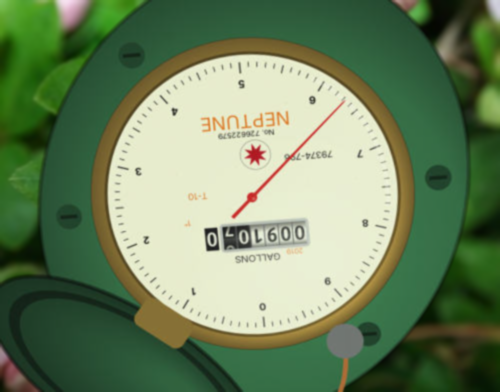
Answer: 91066.3 gal
